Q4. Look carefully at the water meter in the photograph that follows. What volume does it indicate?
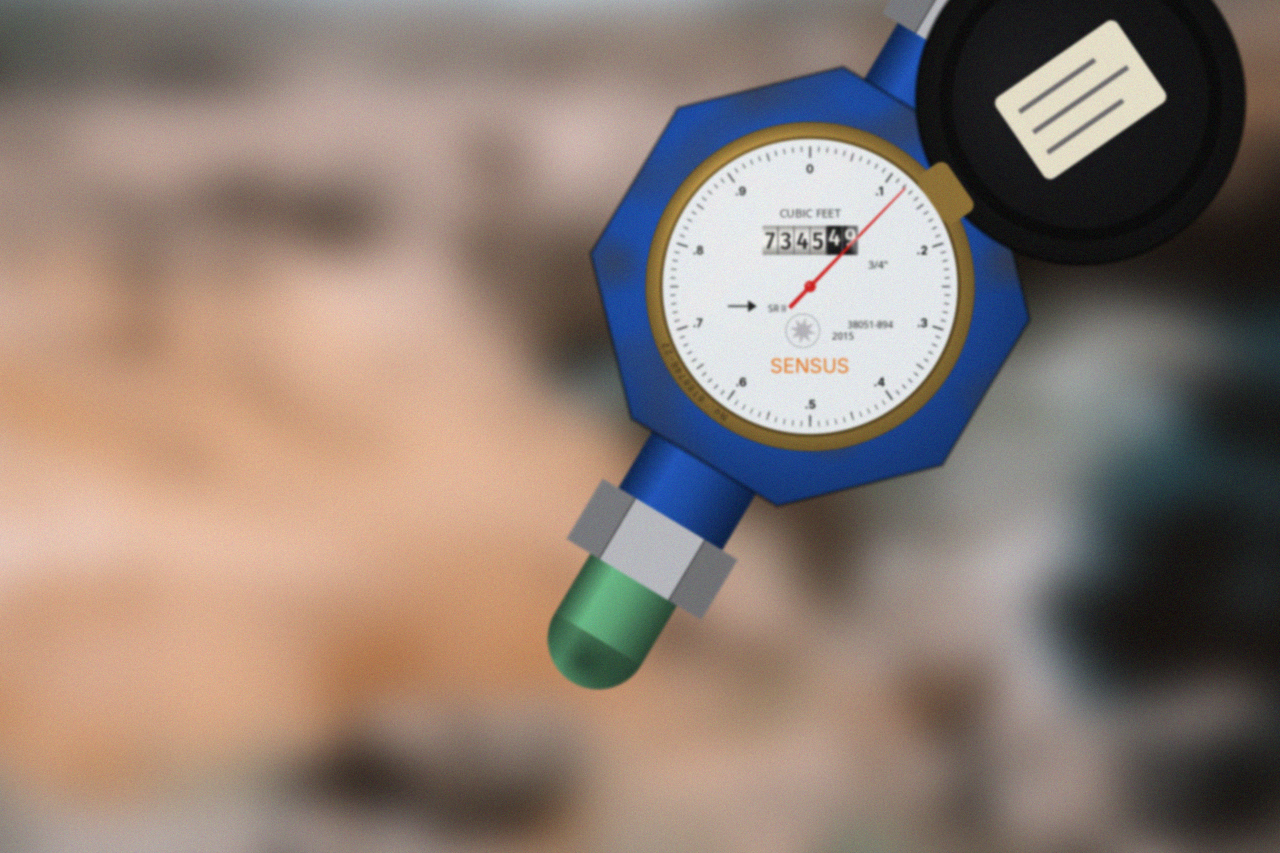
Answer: 734549.12 ft³
